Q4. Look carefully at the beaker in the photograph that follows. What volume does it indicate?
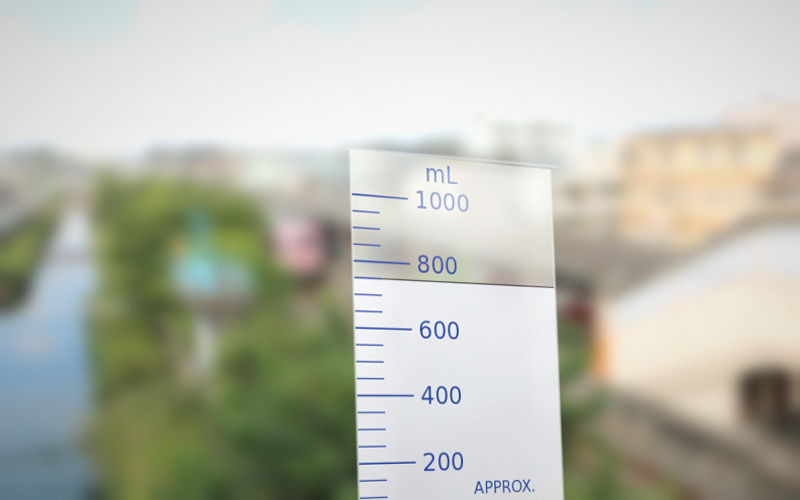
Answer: 750 mL
